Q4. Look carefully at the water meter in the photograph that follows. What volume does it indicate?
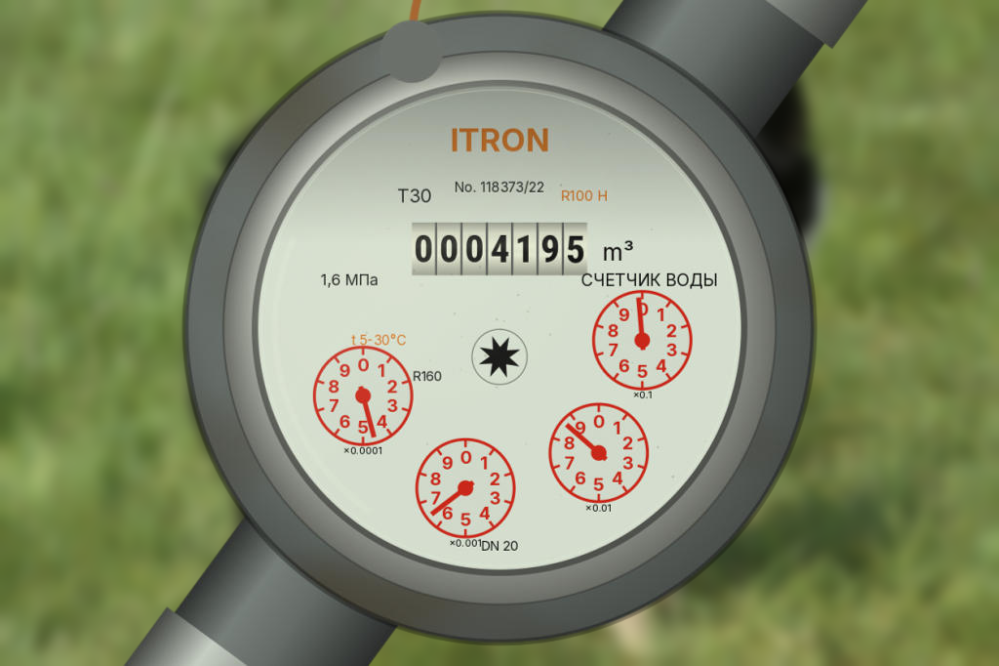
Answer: 4194.9864 m³
